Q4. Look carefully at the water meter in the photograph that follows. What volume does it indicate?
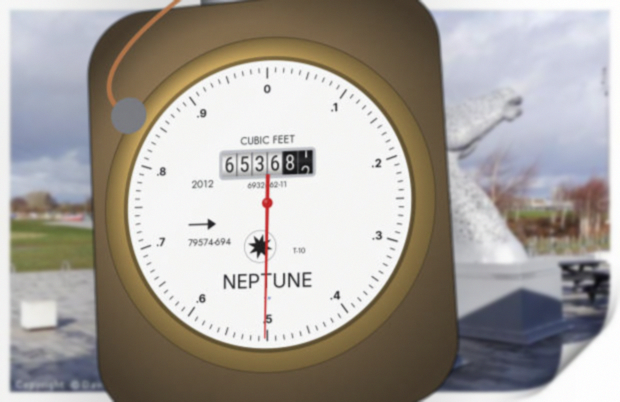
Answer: 653681.50 ft³
